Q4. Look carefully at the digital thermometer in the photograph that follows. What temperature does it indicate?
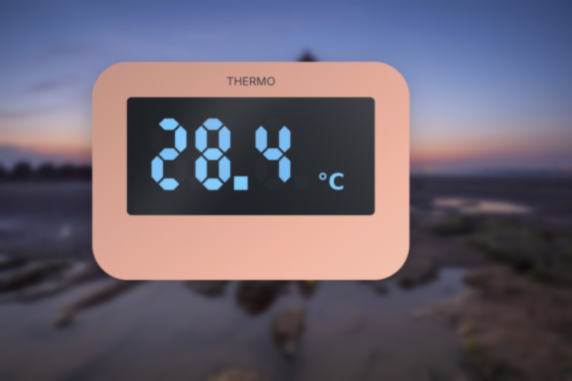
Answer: 28.4 °C
